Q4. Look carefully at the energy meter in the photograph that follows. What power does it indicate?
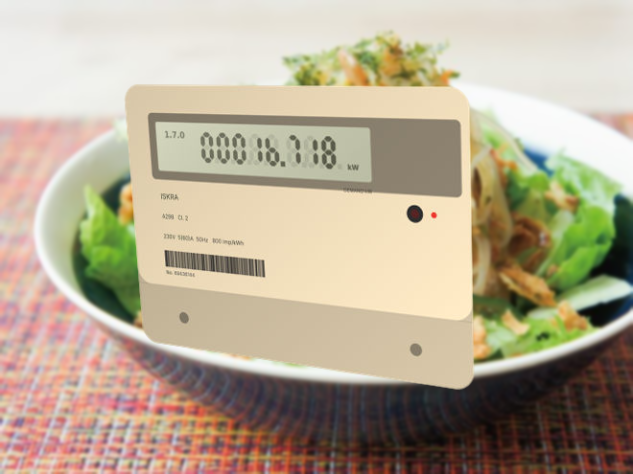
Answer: 16.718 kW
